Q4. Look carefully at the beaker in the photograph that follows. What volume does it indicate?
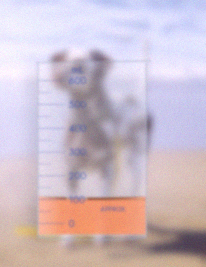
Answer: 100 mL
